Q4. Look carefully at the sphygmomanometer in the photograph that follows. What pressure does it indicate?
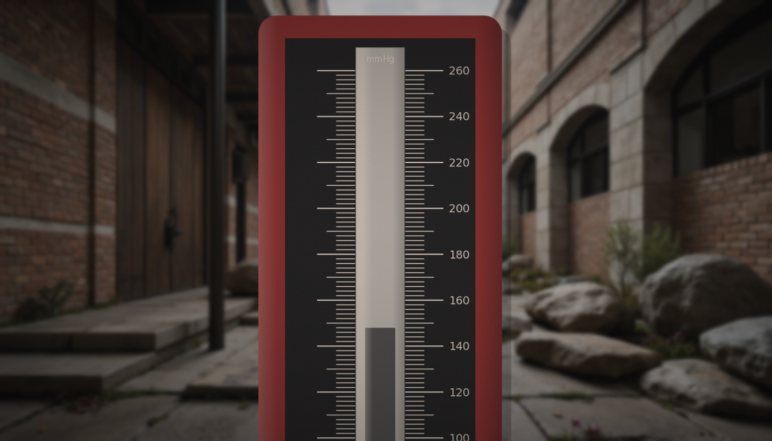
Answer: 148 mmHg
